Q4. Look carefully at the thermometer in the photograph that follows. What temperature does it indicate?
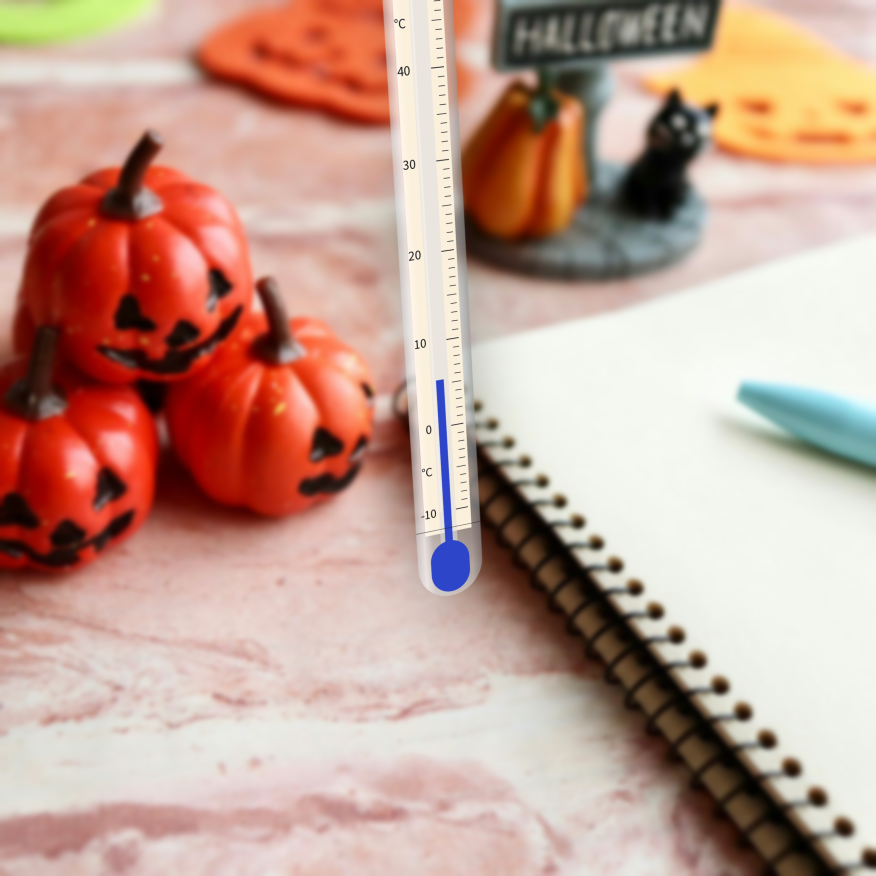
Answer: 5.5 °C
